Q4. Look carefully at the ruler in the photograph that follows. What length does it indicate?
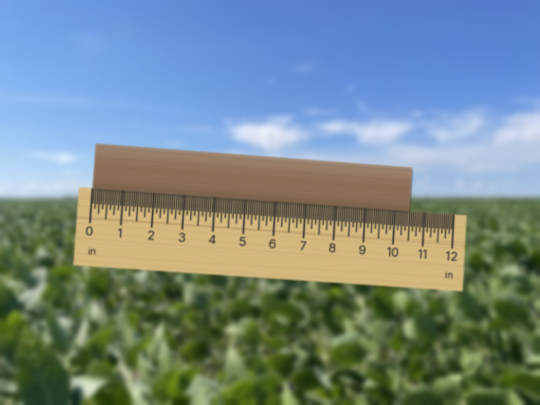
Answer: 10.5 in
